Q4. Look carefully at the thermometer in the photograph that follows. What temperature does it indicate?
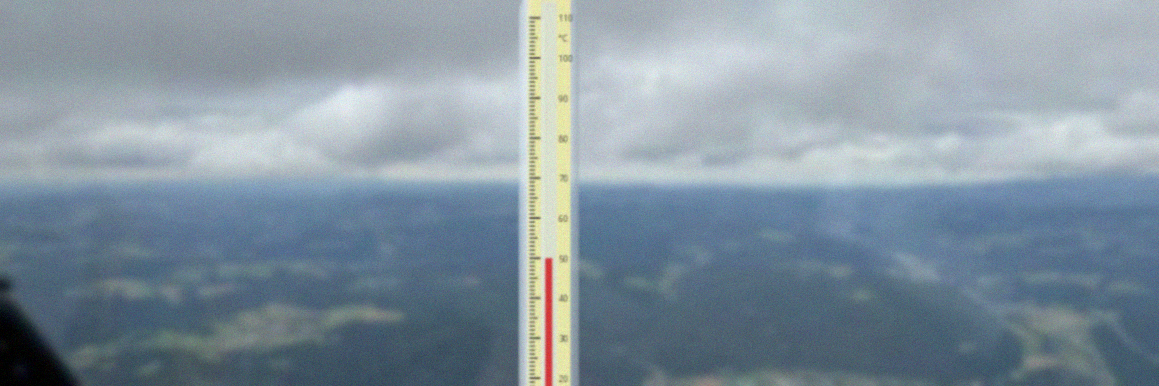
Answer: 50 °C
